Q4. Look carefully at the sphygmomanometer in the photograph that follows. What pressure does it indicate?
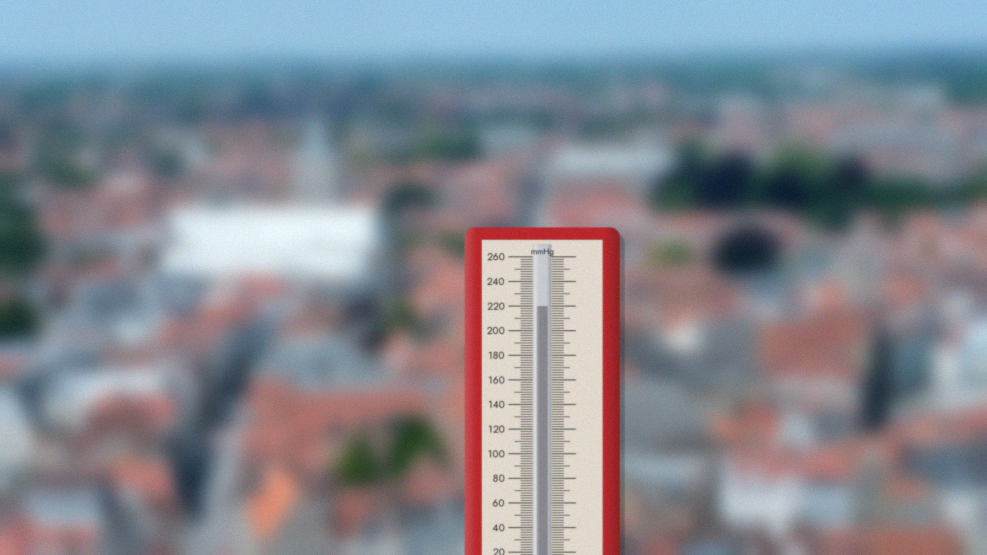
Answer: 220 mmHg
